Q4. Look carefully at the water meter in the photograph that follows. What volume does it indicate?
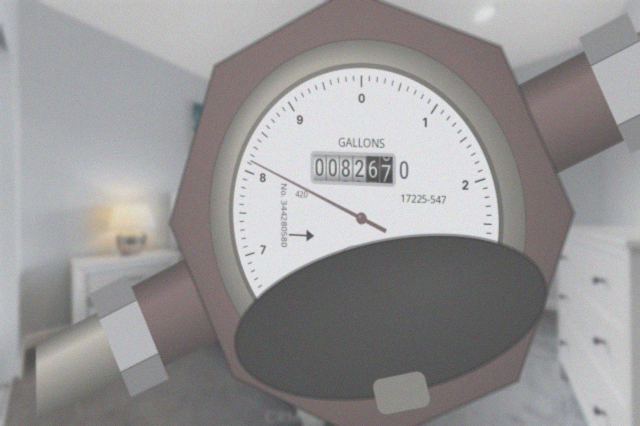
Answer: 82668.1 gal
